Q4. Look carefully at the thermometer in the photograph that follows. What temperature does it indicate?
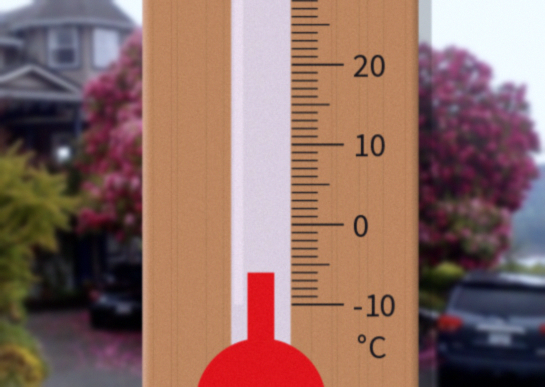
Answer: -6 °C
